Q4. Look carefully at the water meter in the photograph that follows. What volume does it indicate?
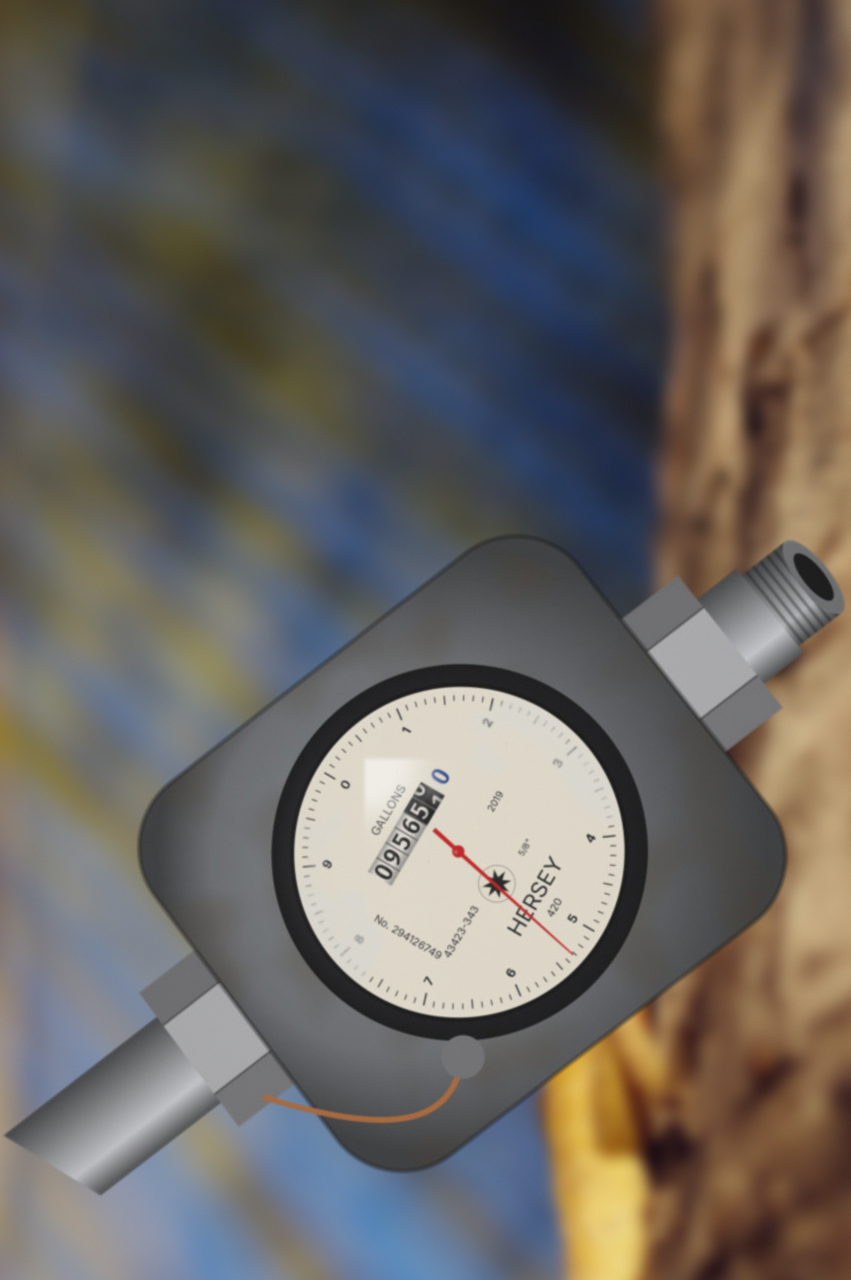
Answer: 956505.3 gal
